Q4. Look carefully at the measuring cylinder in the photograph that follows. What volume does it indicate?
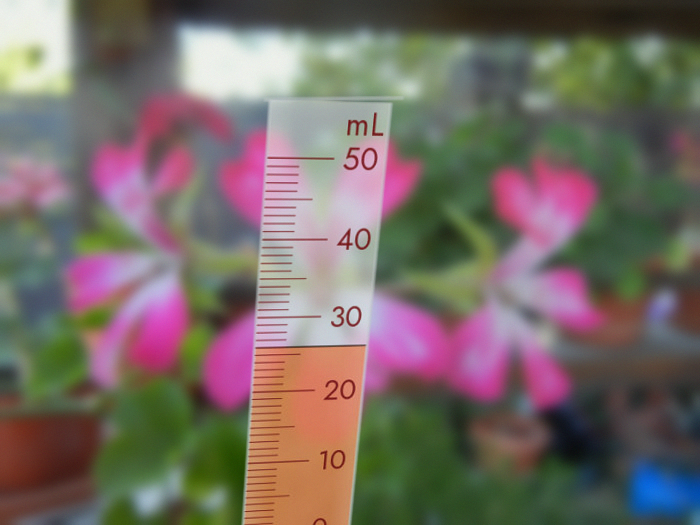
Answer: 26 mL
